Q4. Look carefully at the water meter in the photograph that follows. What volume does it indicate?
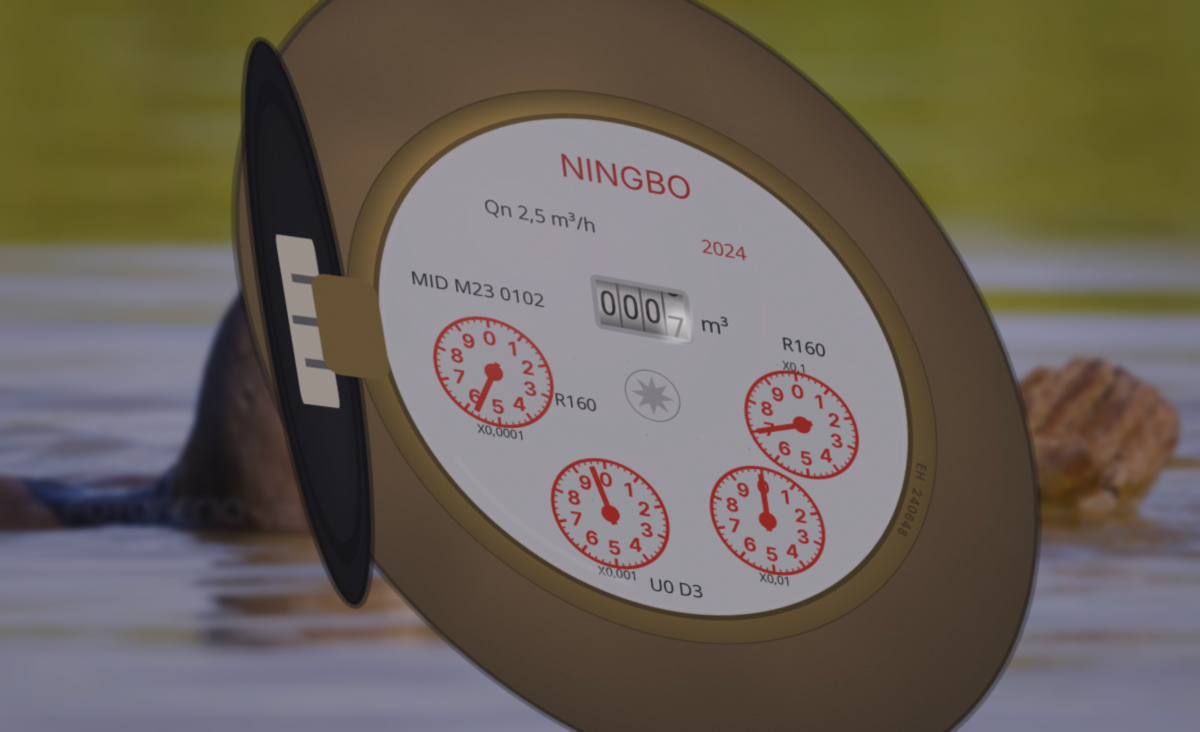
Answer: 6.6995 m³
